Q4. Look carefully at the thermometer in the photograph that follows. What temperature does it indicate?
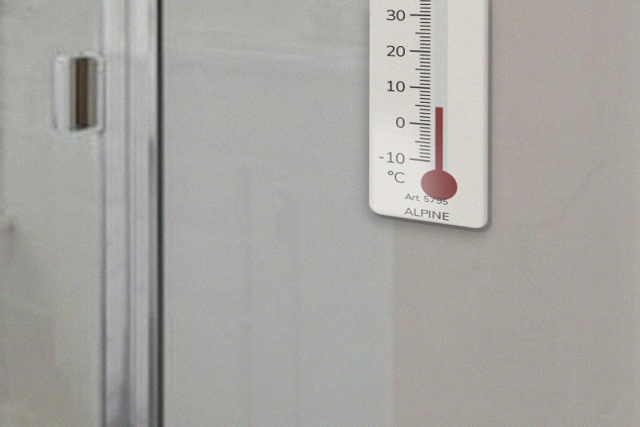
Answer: 5 °C
